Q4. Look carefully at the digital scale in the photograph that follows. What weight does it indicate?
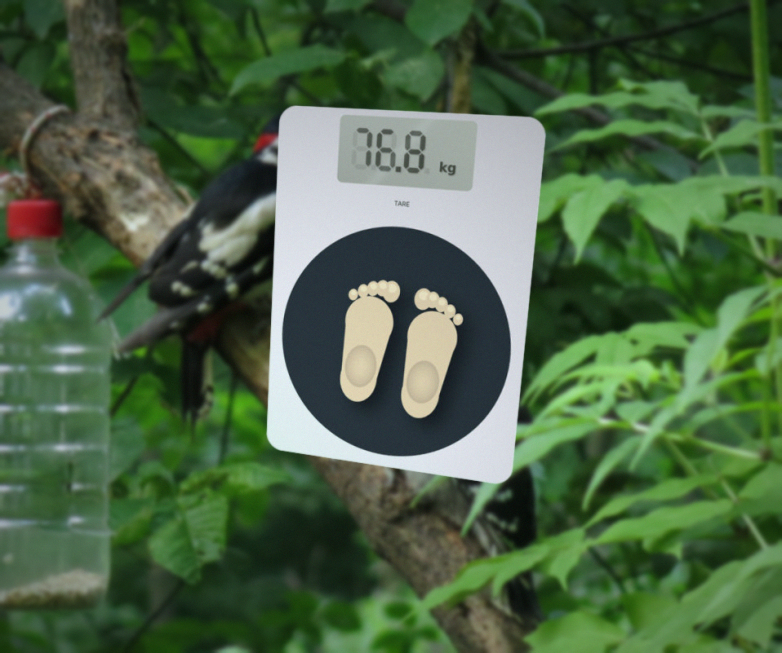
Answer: 76.8 kg
